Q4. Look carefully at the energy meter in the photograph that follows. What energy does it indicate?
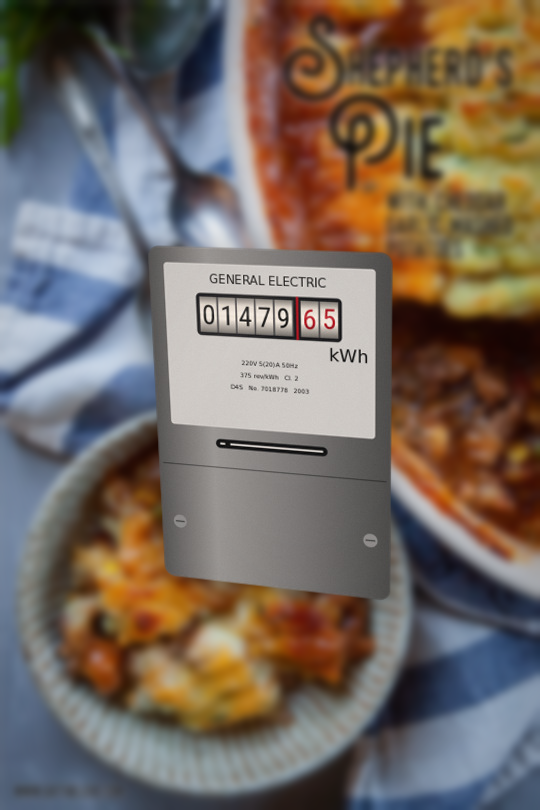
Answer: 1479.65 kWh
